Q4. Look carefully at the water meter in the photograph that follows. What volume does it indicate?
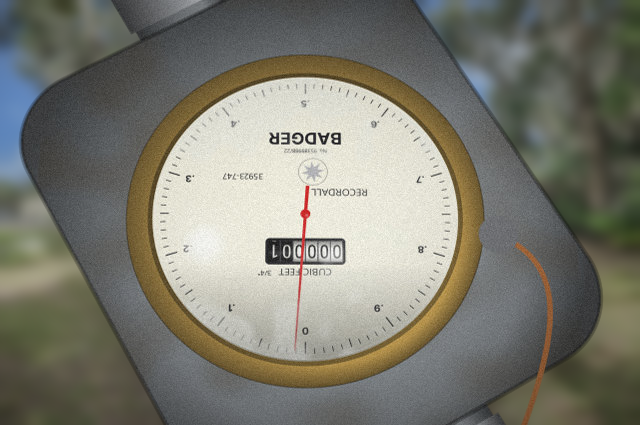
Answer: 1.01 ft³
